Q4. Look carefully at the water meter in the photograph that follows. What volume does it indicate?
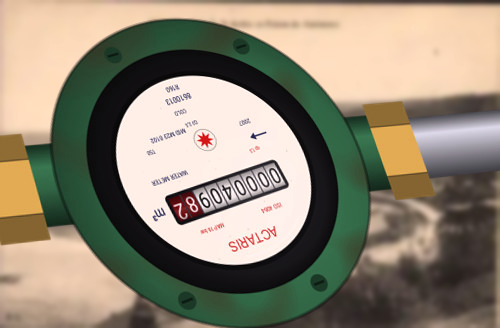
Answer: 409.82 m³
